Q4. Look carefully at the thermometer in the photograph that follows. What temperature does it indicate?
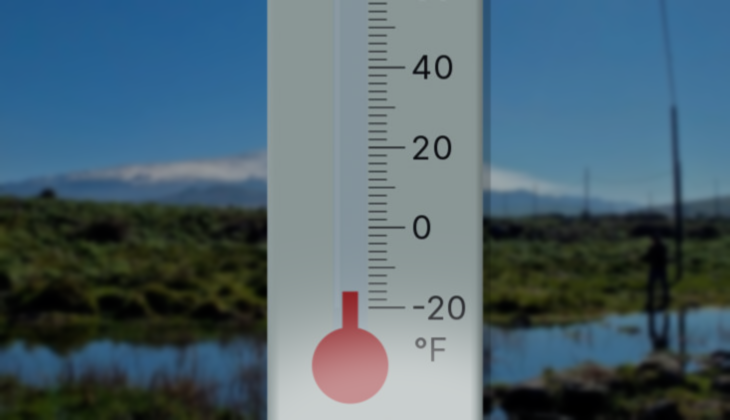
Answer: -16 °F
